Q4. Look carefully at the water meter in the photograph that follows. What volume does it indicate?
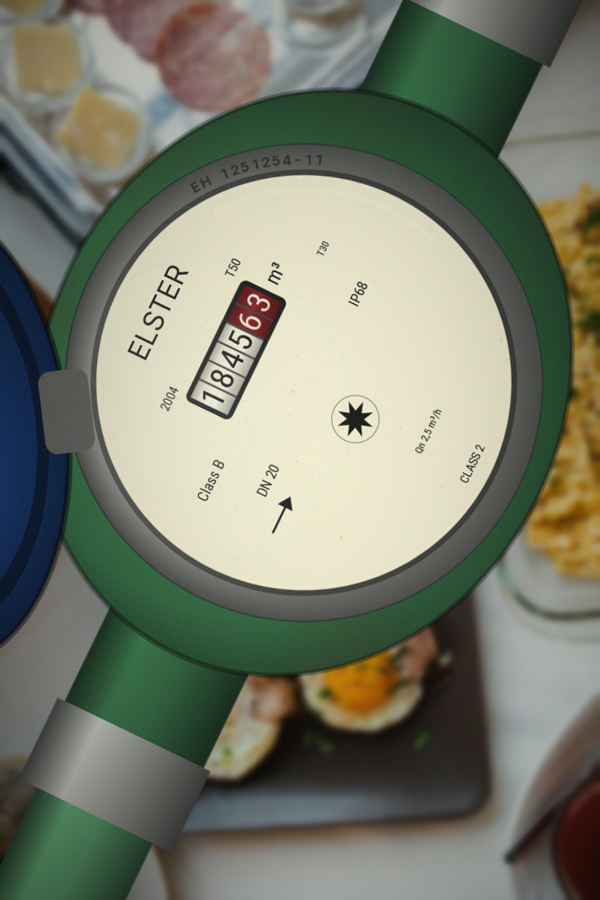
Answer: 1845.63 m³
